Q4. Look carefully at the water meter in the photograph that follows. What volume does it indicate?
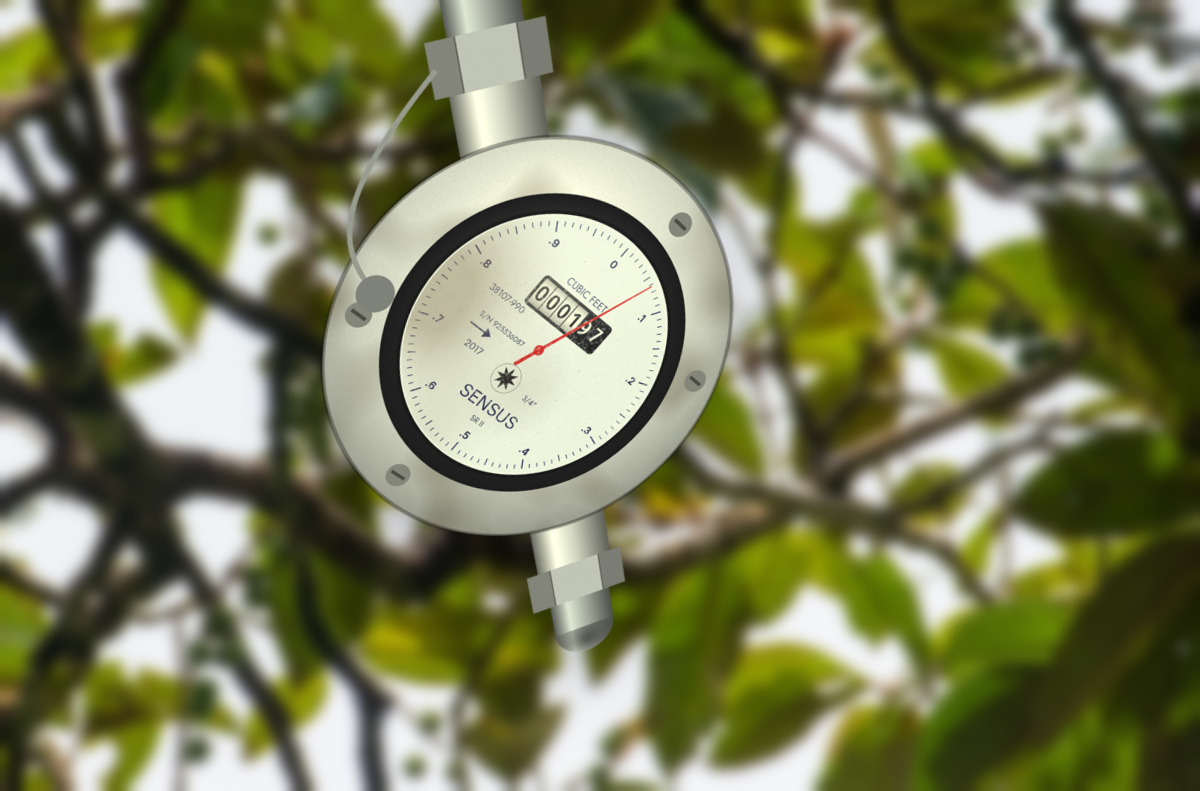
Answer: 197.06 ft³
